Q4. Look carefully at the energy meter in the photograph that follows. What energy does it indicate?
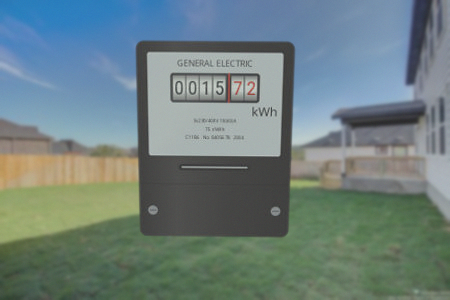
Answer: 15.72 kWh
